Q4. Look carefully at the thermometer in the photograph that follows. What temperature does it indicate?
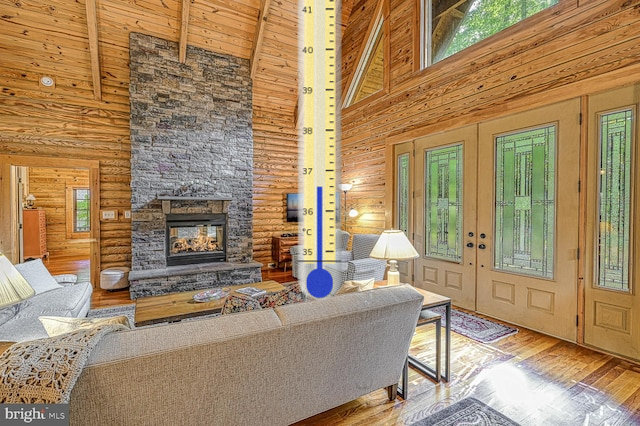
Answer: 36.6 °C
